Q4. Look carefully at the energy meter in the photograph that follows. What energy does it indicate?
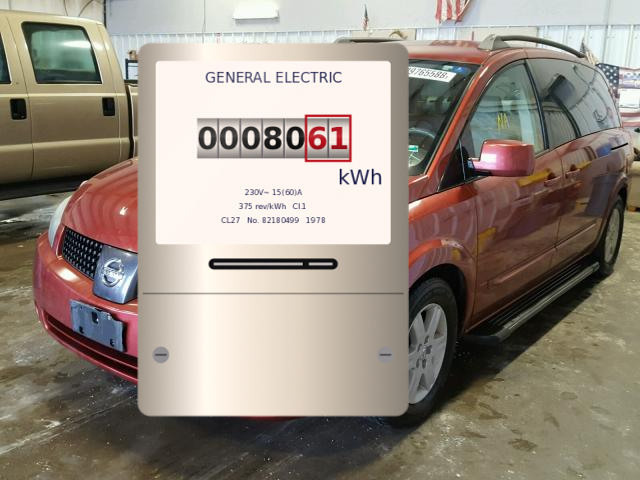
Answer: 80.61 kWh
